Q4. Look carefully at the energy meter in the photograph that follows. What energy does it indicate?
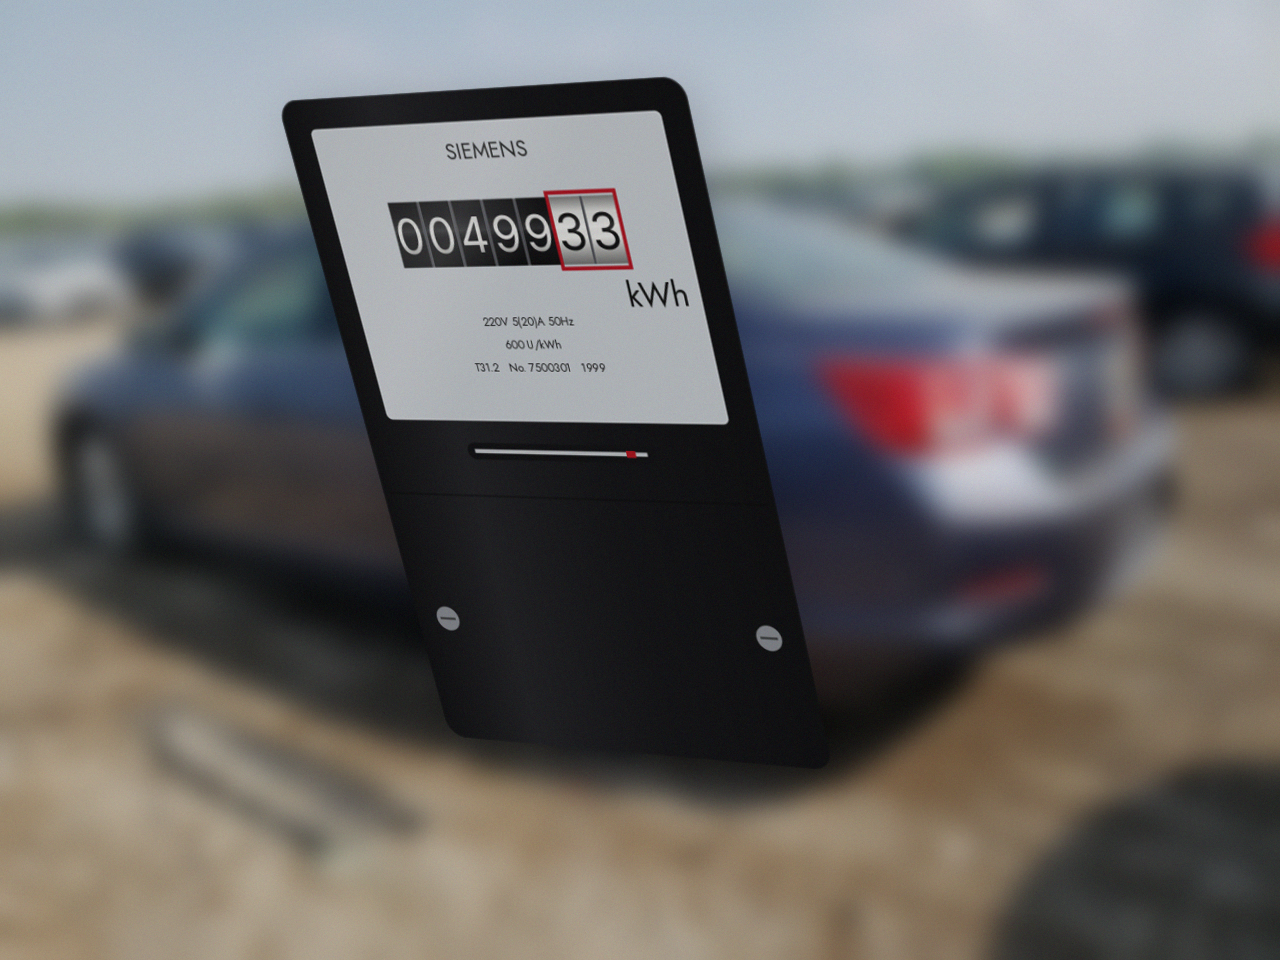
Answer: 499.33 kWh
